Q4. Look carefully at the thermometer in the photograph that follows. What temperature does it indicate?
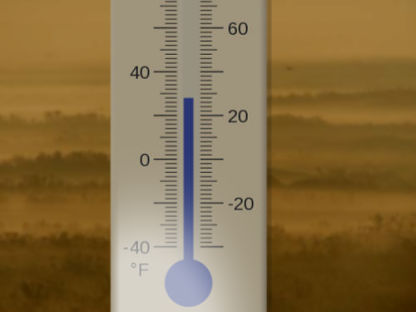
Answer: 28 °F
